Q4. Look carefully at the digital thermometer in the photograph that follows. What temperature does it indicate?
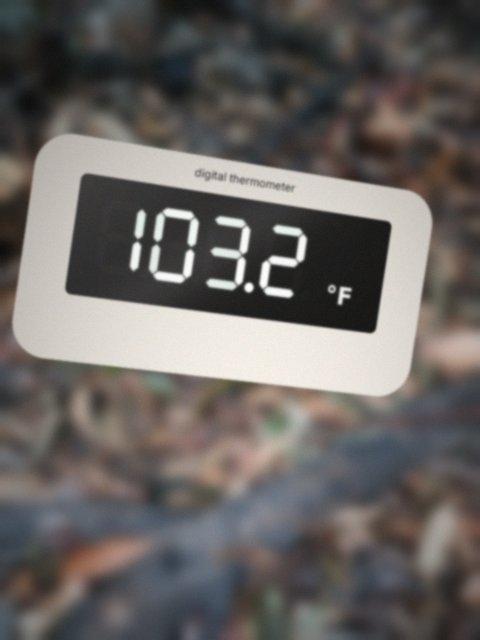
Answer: 103.2 °F
